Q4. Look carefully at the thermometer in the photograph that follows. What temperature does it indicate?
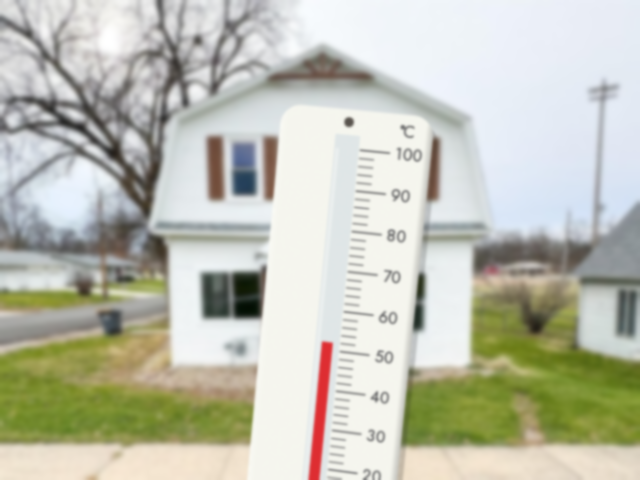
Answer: 52 °C
